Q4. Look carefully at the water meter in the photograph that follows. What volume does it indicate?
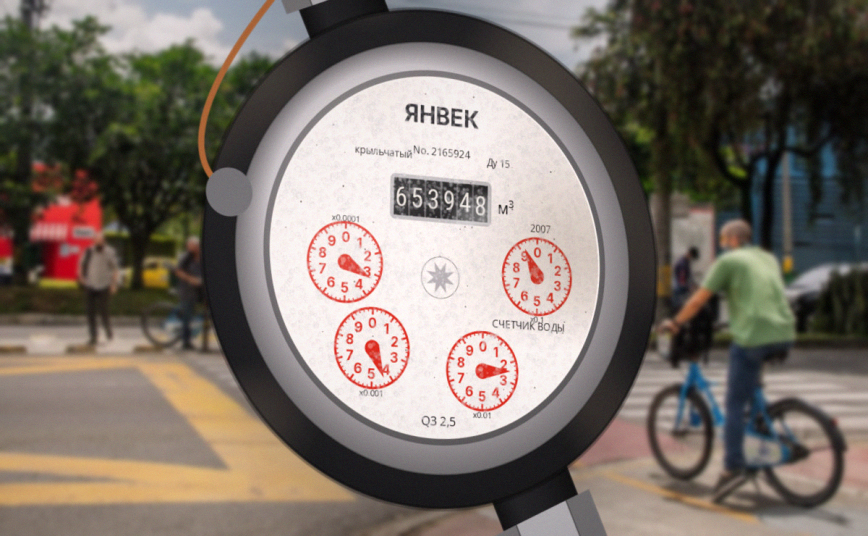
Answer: 653947.9243 m³
